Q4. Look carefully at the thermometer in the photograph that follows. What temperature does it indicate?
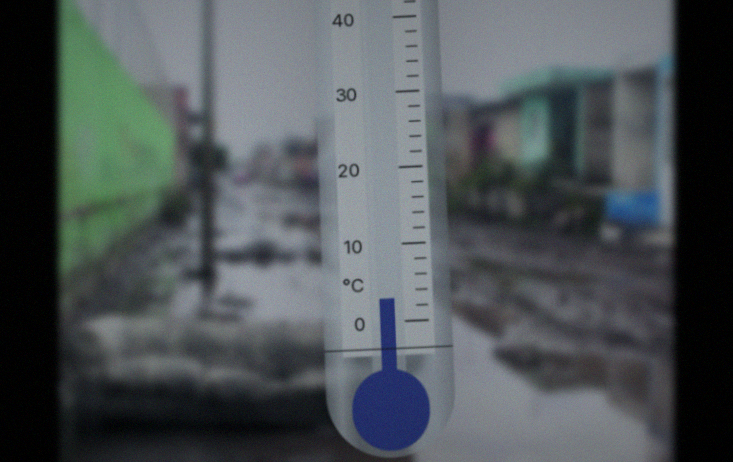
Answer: 3 °C
